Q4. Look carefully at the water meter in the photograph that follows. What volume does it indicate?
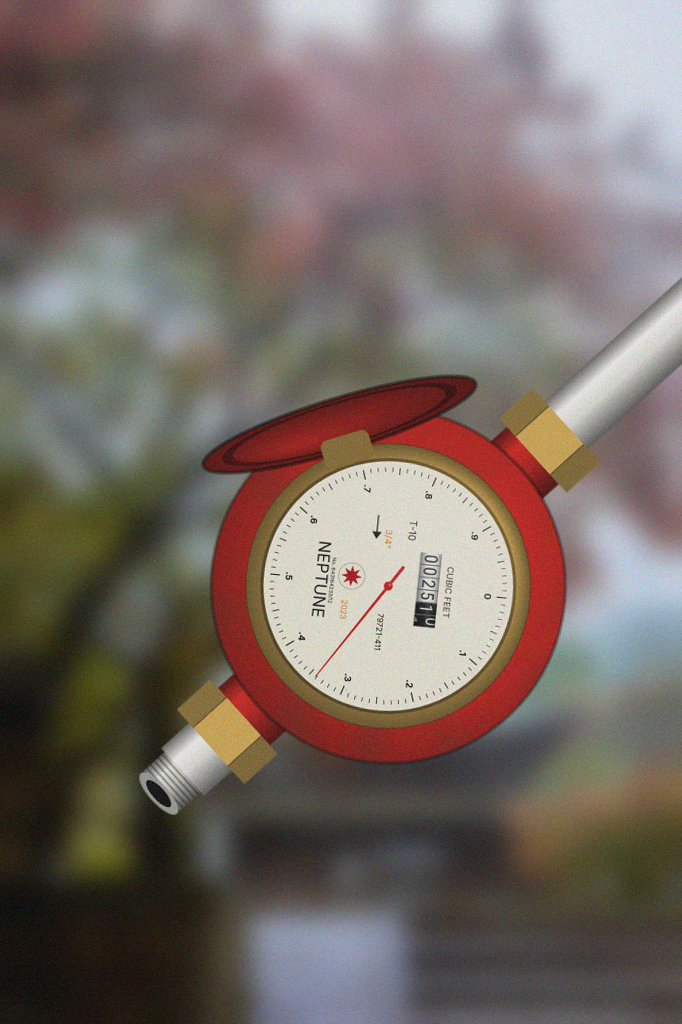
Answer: 2510.34 ft³
